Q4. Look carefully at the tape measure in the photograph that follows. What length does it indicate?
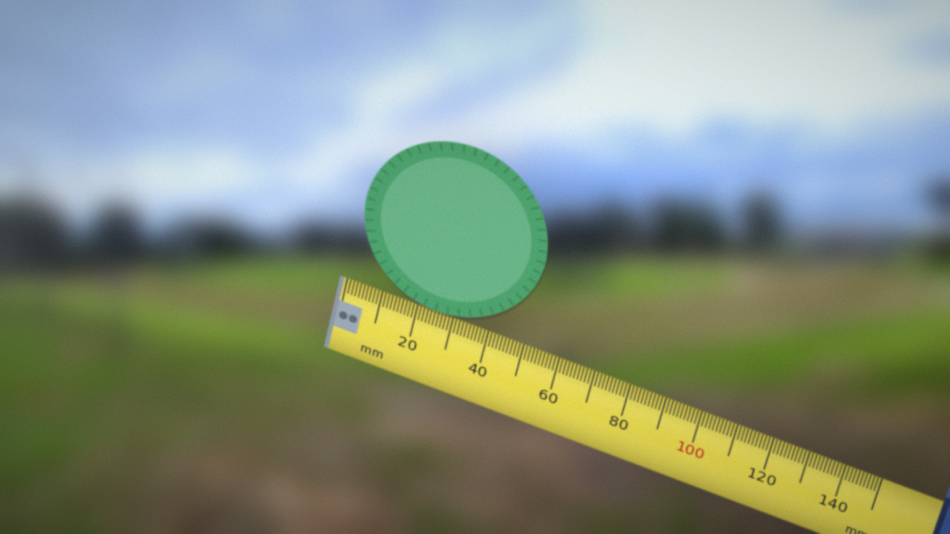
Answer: 50 mm
